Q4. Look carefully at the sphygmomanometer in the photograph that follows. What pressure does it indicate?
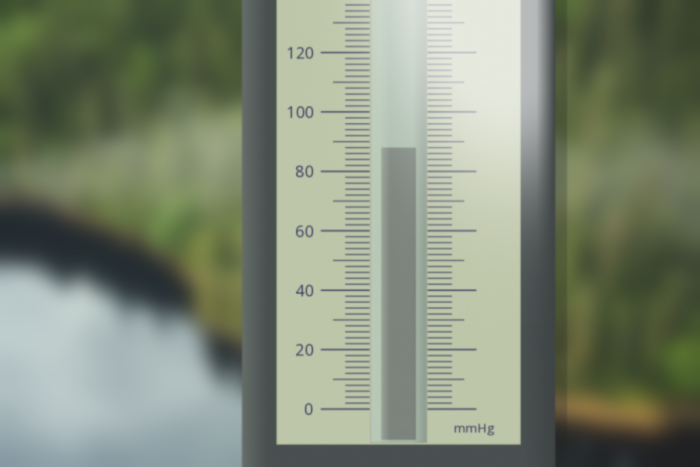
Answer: 88 mmHg
